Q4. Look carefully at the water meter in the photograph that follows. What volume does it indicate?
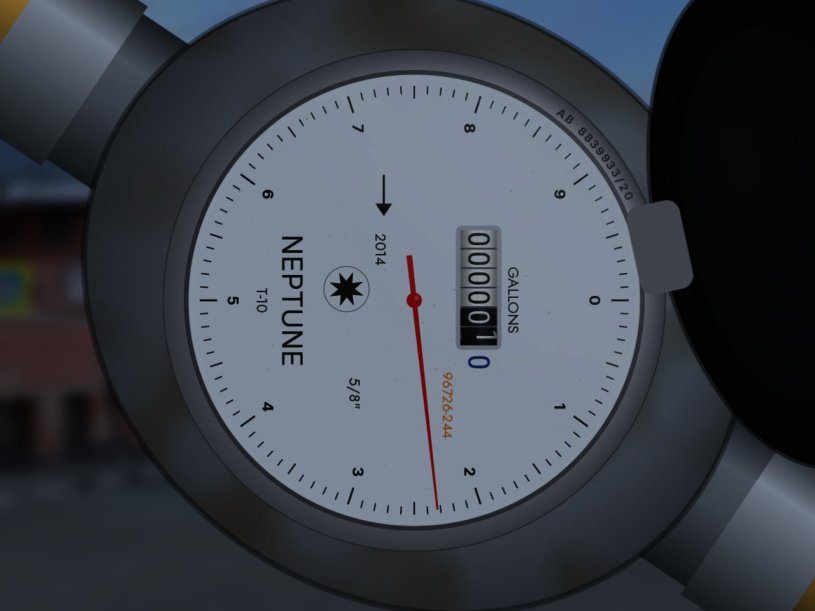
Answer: 12.3 gal
